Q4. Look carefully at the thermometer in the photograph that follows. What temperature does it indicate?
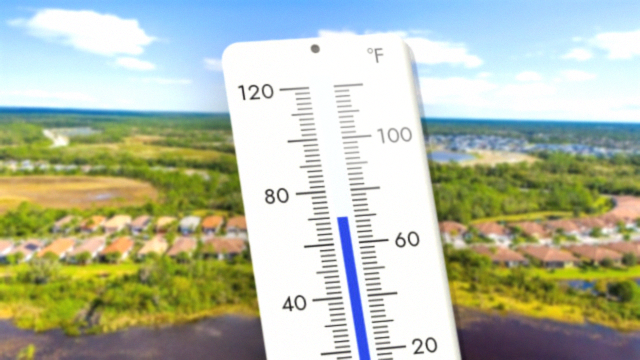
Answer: 70 °F
